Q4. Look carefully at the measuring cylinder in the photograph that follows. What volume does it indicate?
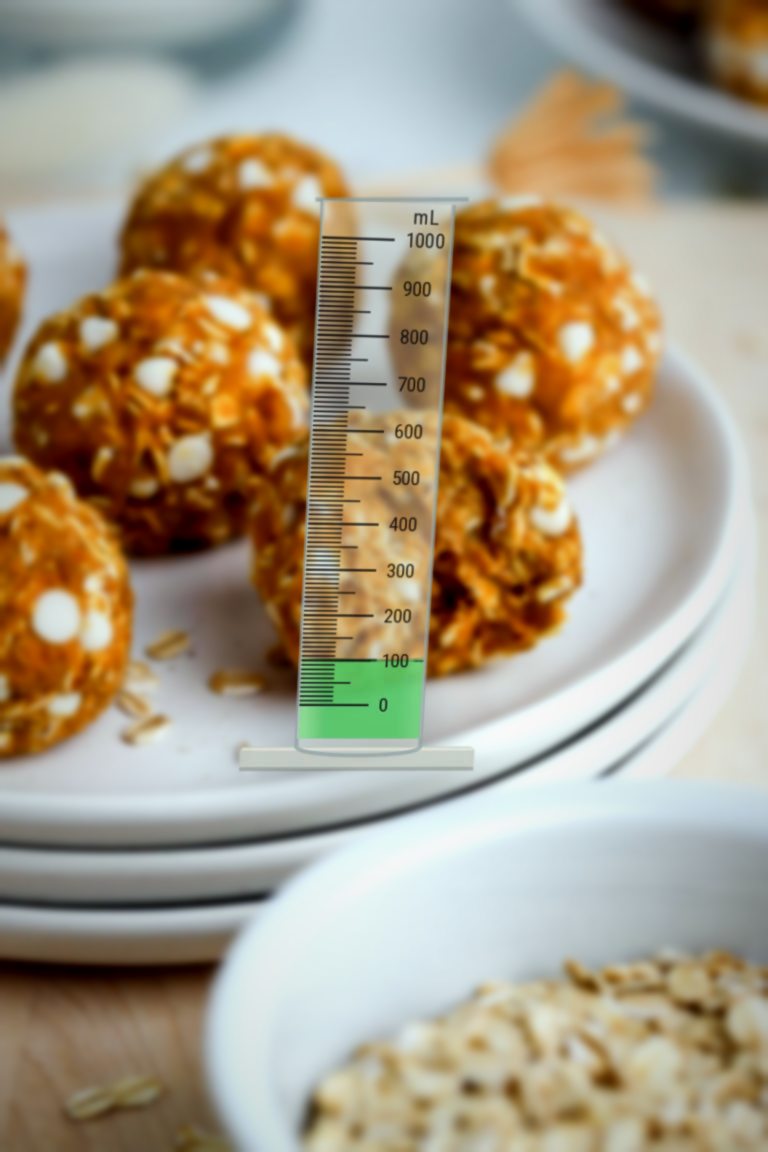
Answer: 100 mL
